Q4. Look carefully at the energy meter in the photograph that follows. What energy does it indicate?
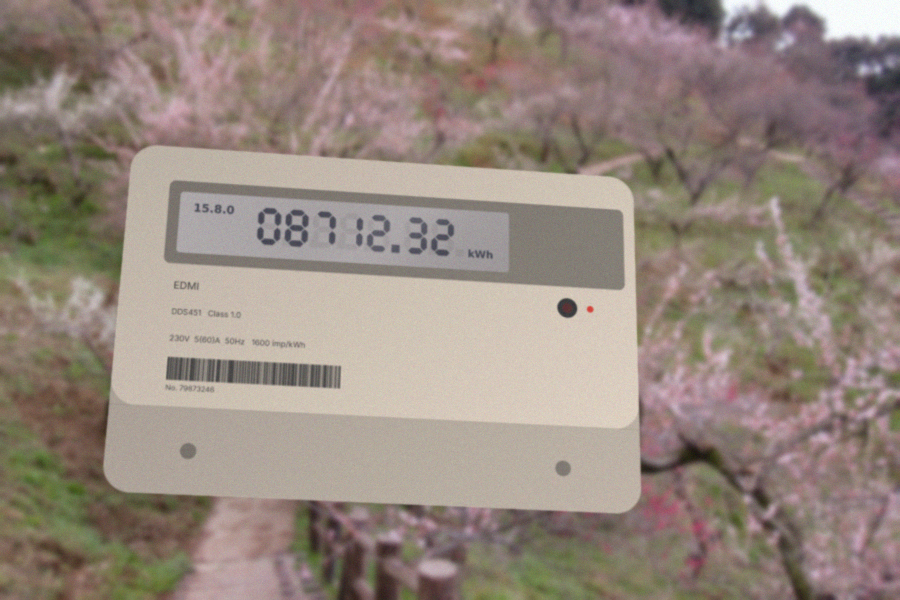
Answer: 8712.32 kWh
